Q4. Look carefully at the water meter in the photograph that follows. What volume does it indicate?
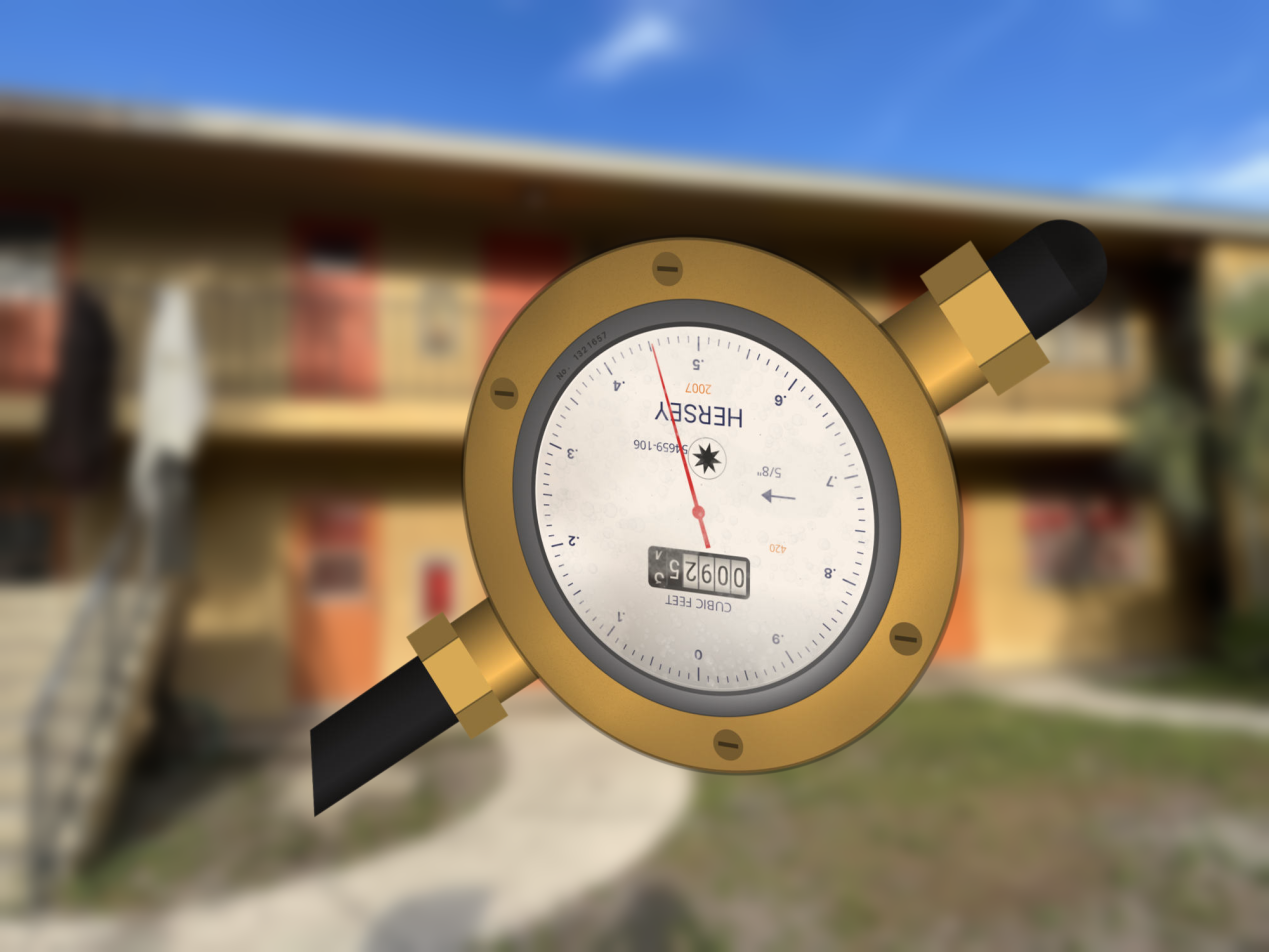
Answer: 9253.45 ft³
